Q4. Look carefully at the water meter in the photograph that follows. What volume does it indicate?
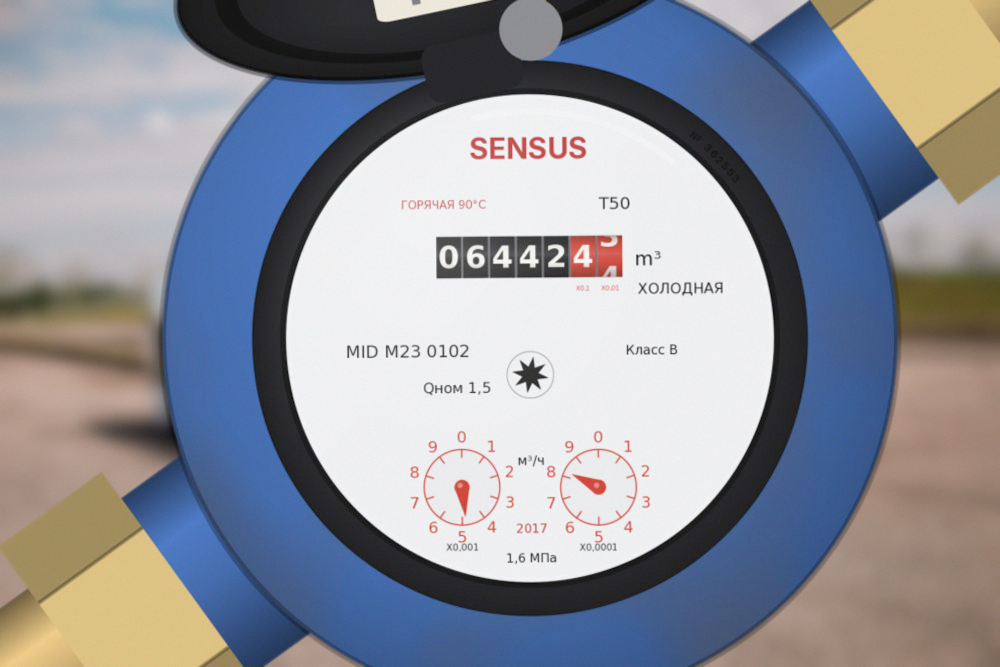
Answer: 6442.4348 m³
